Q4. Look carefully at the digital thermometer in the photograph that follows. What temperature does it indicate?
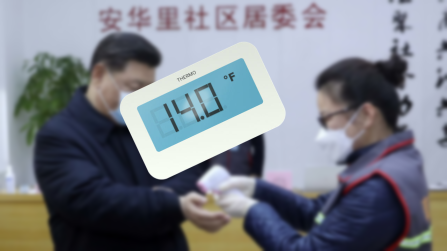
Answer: 14.0 °F
